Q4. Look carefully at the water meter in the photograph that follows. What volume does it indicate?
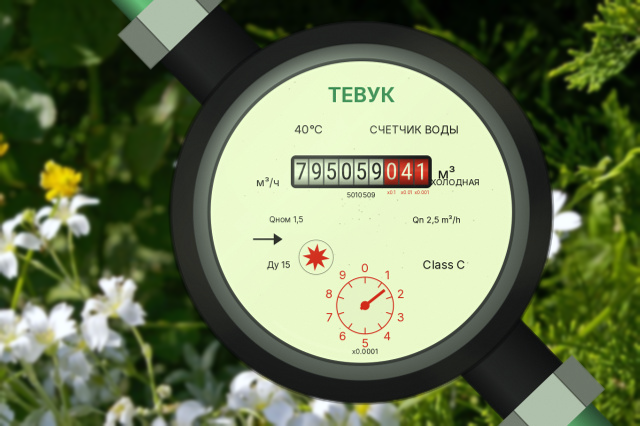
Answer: 795059.0411 m³
